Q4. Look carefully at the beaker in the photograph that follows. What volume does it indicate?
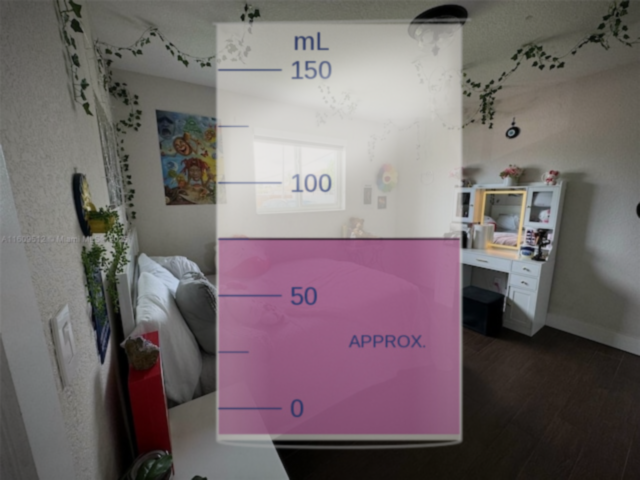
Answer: 75 mL
